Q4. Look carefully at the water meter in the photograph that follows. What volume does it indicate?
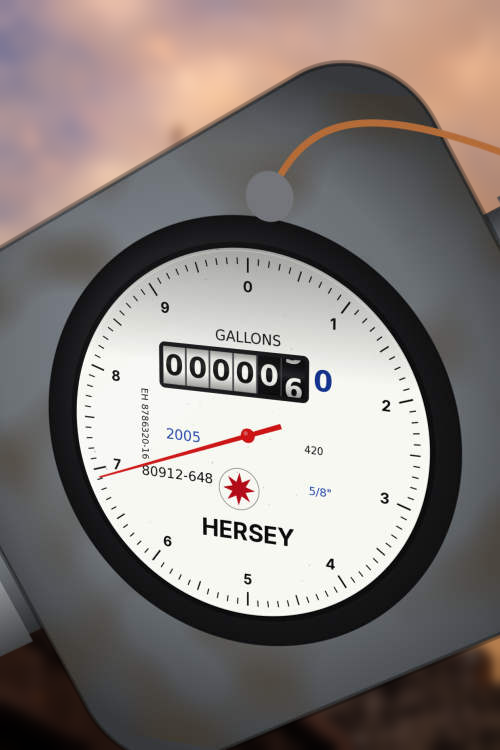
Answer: 56.9 gal
